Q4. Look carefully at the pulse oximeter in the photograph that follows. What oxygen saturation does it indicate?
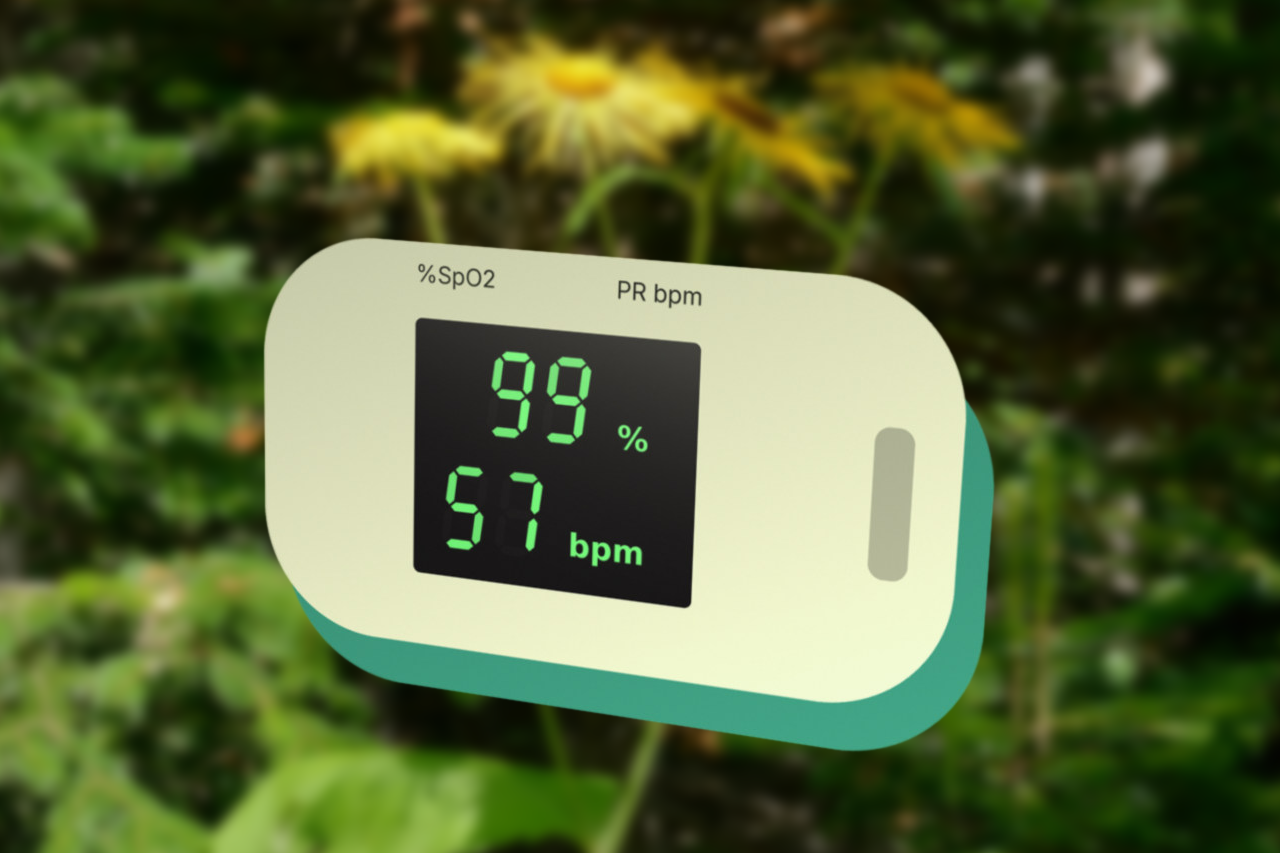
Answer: 99 %
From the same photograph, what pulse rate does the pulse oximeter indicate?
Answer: 57 bpm
